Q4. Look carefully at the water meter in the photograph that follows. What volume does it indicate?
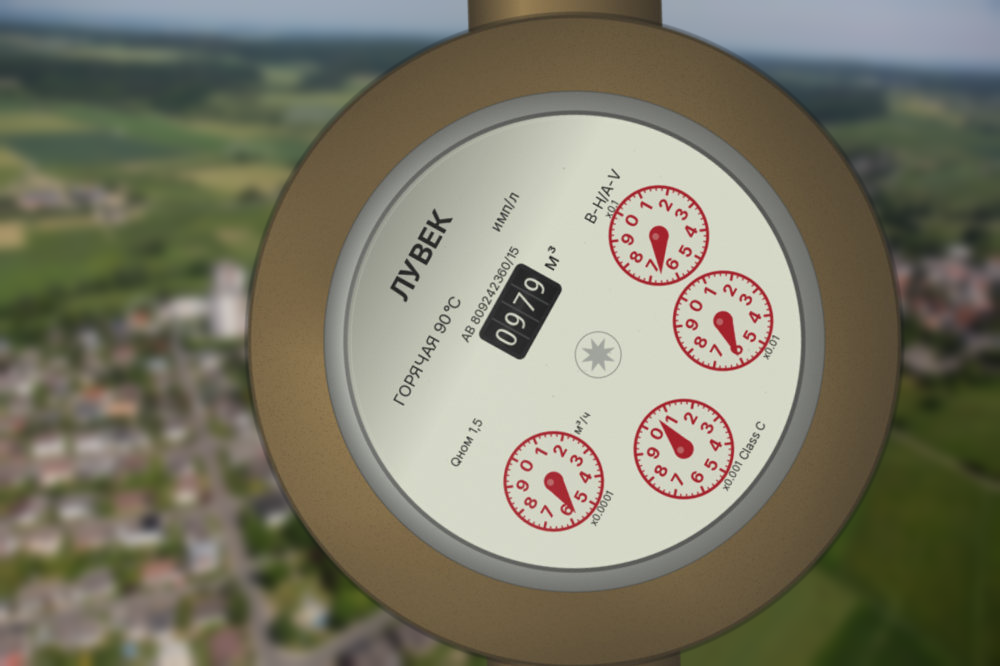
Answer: 979.6605 m³
